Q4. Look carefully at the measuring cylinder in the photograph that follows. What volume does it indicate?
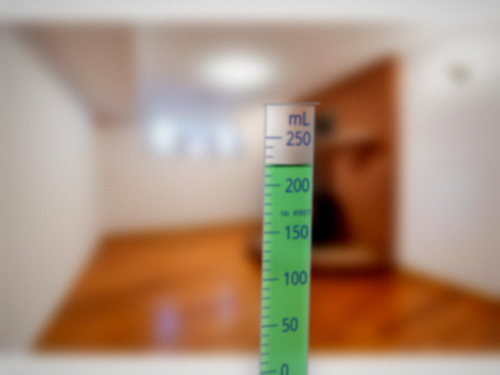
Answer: 220 mL
